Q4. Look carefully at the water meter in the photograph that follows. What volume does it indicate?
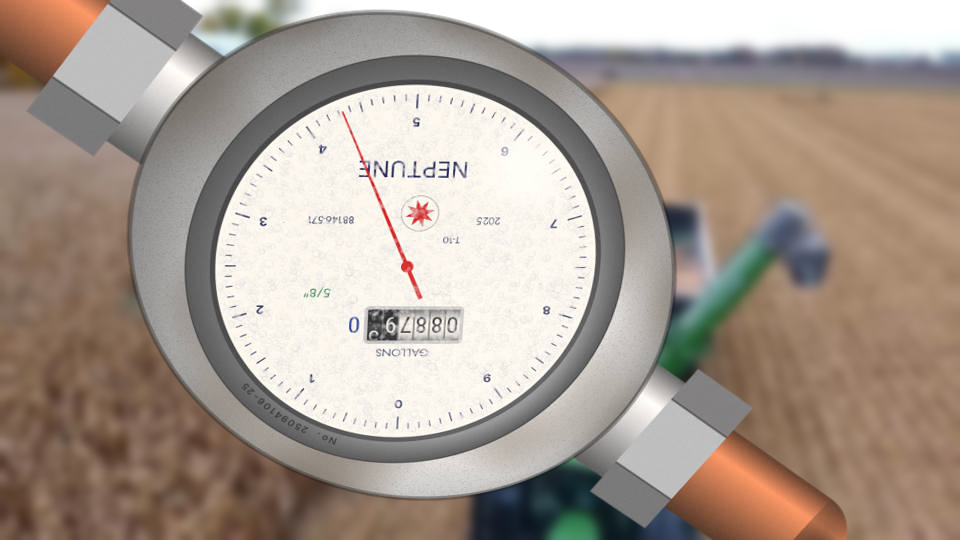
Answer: 887954.3 gal
